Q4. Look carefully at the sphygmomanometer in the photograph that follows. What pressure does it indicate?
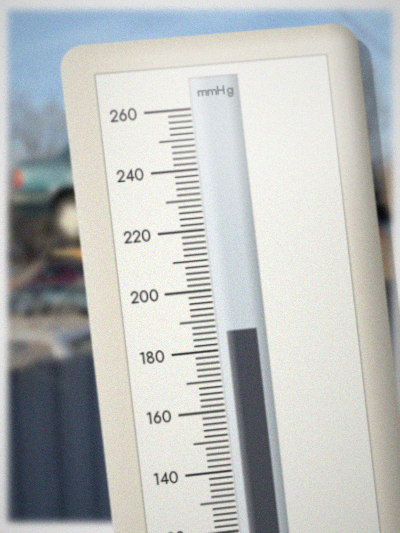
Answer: 186 mmHg
